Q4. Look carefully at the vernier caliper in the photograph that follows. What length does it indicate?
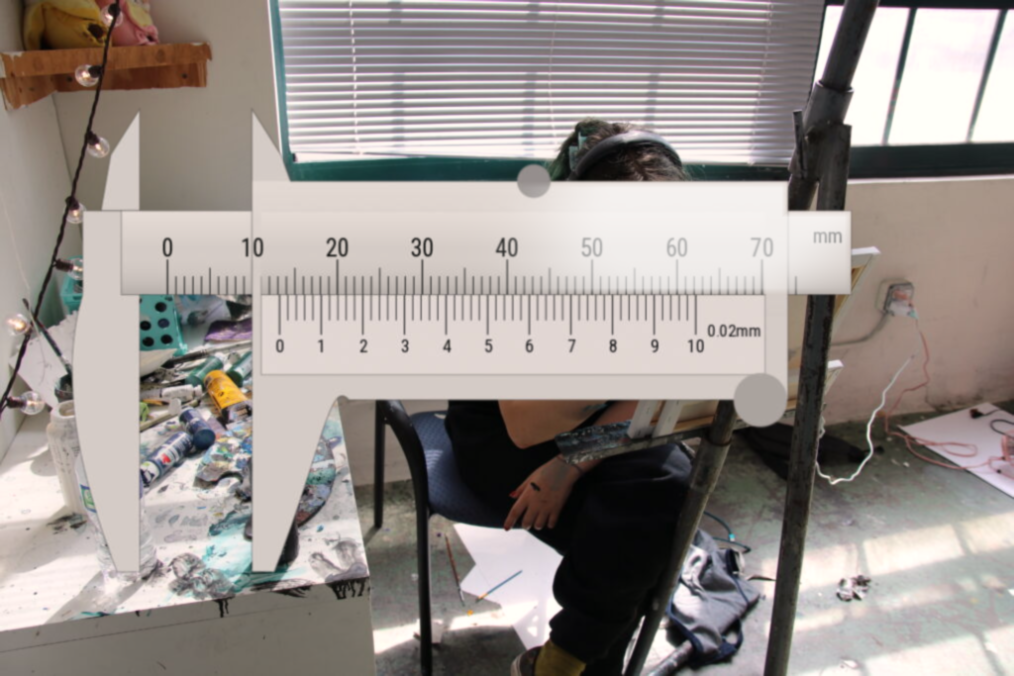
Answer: 13.2 mm
